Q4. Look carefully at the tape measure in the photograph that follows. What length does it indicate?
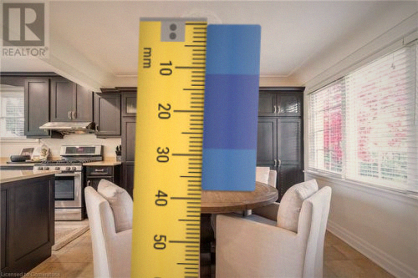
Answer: 38 mm
